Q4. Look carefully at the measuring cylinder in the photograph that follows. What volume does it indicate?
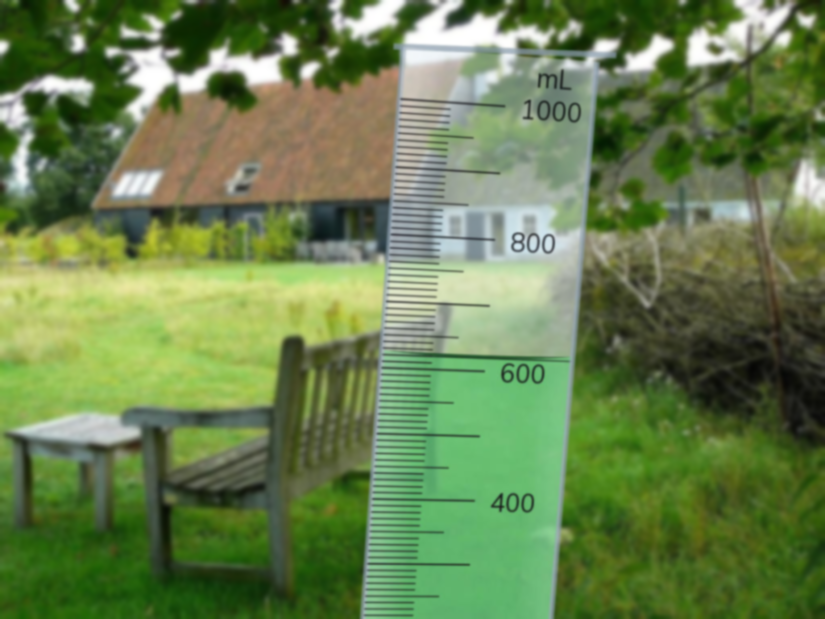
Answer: 620 mL
